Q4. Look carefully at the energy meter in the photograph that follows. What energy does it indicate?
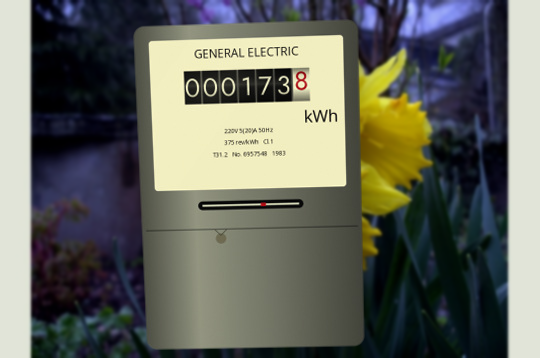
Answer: 173.8 kWh
